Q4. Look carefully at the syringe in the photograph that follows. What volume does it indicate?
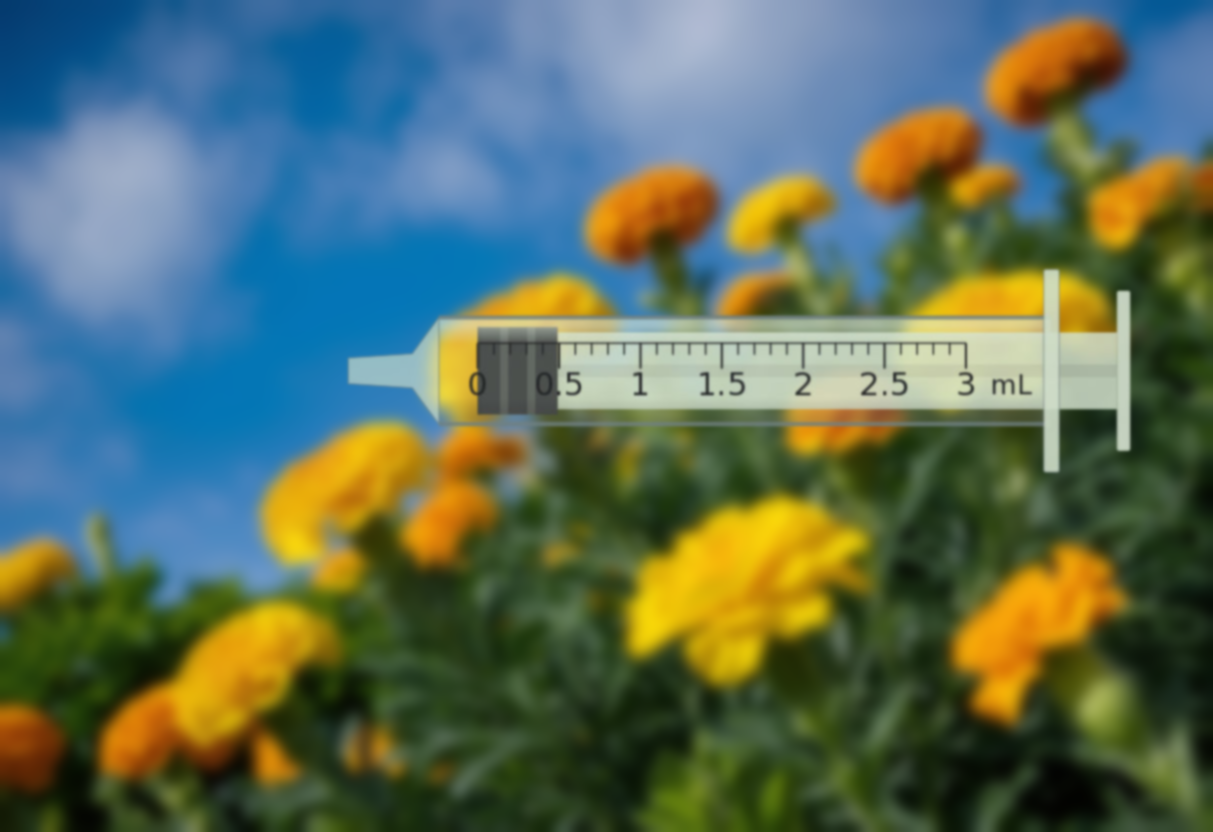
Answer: 0 mL
